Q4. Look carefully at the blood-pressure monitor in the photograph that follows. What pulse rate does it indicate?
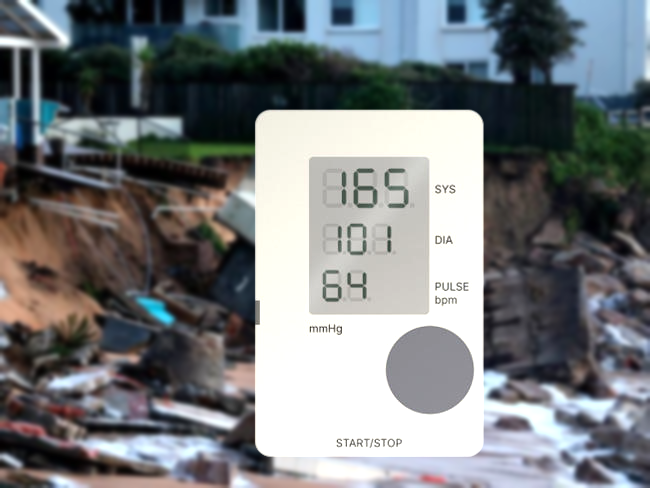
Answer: 64 bpm
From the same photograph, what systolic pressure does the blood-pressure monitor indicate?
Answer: 165 mmHg
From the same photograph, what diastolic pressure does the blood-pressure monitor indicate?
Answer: 101 mmHg
